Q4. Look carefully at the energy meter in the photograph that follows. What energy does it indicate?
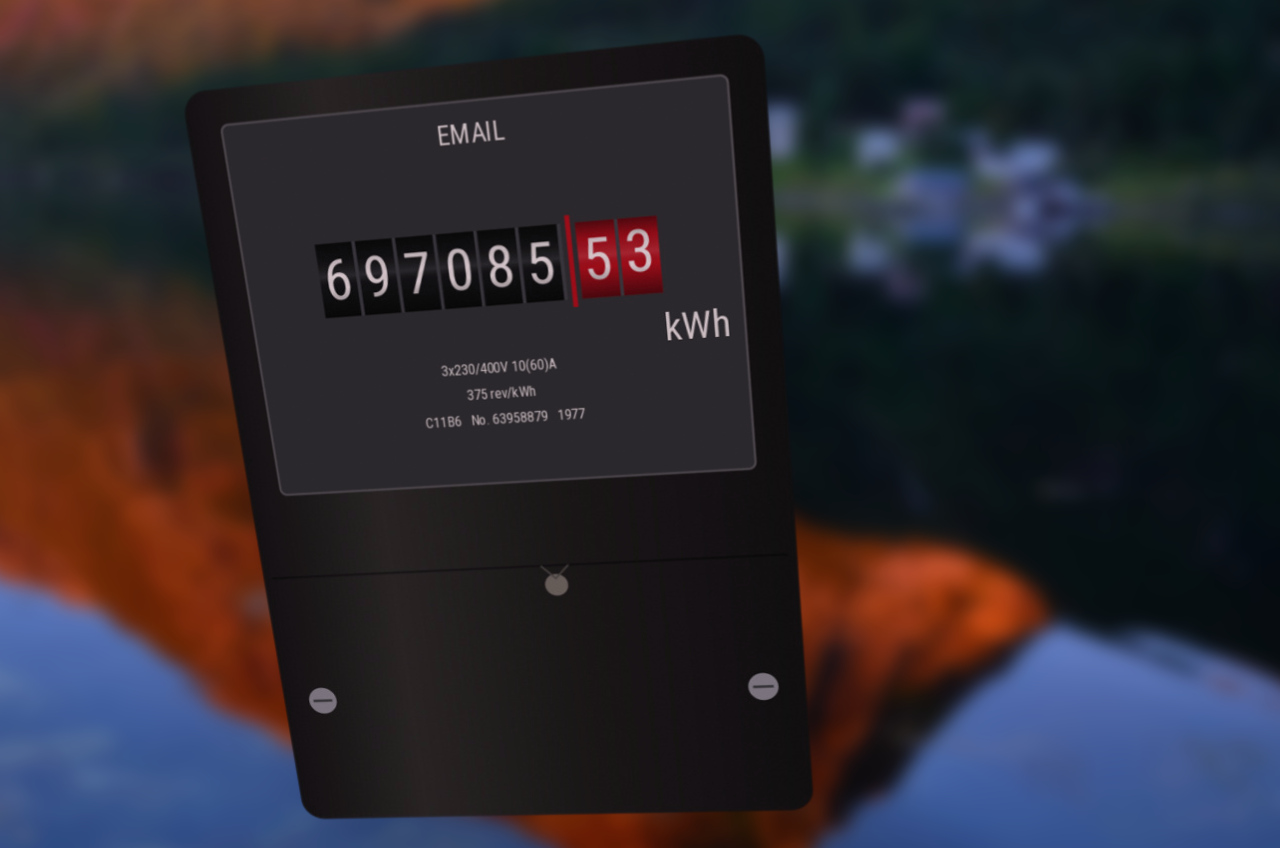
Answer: 697085.53 kWh
